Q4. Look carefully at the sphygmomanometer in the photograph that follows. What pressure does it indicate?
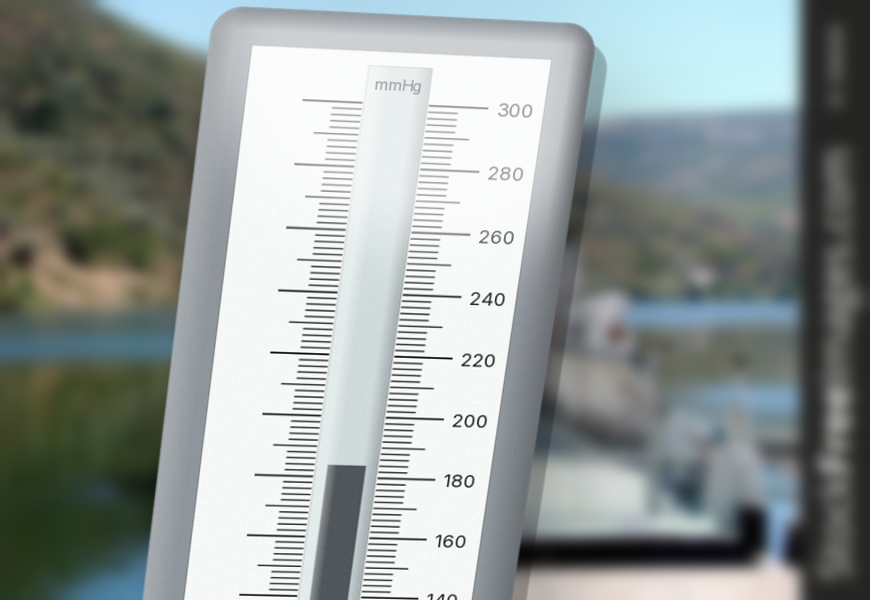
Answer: 184 mmHg
